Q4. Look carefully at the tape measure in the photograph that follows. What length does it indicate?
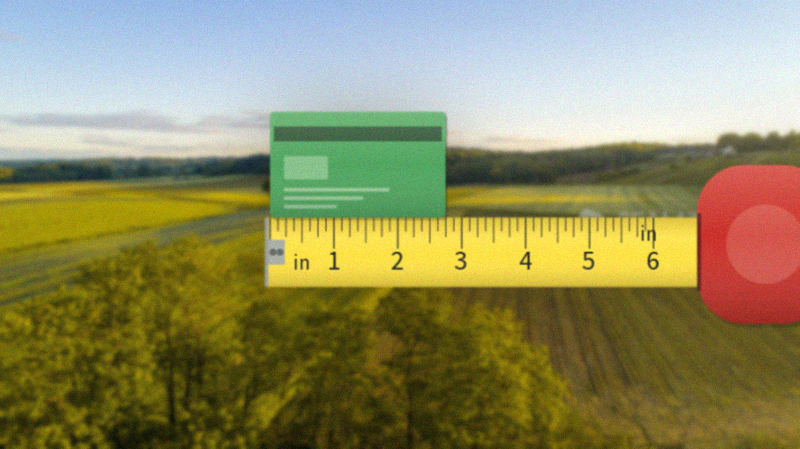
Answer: 2.75 in
